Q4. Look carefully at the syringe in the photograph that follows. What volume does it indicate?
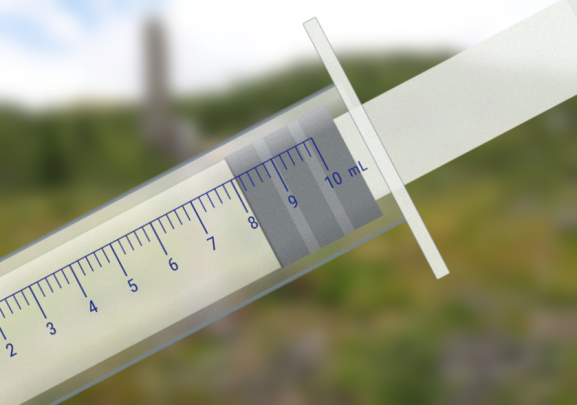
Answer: 8.1 mL
